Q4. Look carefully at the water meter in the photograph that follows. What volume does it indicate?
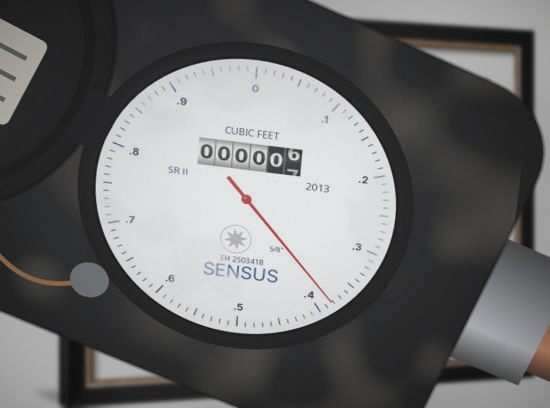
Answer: 6.38 ft³
